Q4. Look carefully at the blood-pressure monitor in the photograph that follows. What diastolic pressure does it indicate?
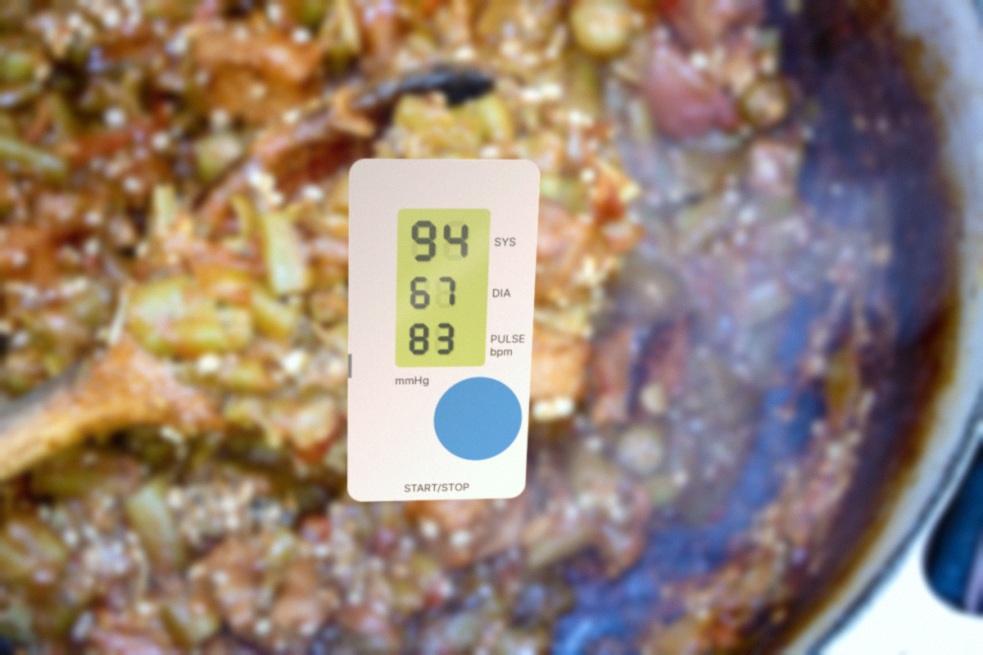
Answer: 67 mmHg
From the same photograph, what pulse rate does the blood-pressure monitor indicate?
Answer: 83 bpm
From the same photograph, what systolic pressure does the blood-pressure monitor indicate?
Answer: 94 mmHg
